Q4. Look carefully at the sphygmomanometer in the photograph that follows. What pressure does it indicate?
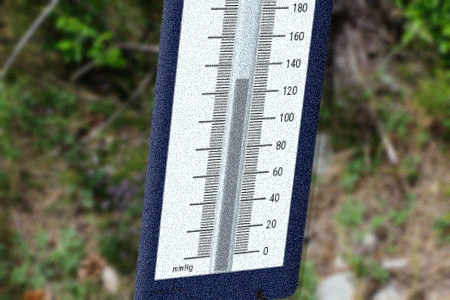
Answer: 130 mmHg
